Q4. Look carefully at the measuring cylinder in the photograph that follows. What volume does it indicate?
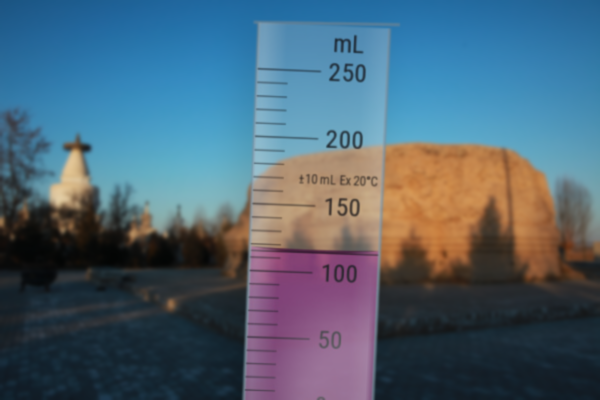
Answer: 115 mL
